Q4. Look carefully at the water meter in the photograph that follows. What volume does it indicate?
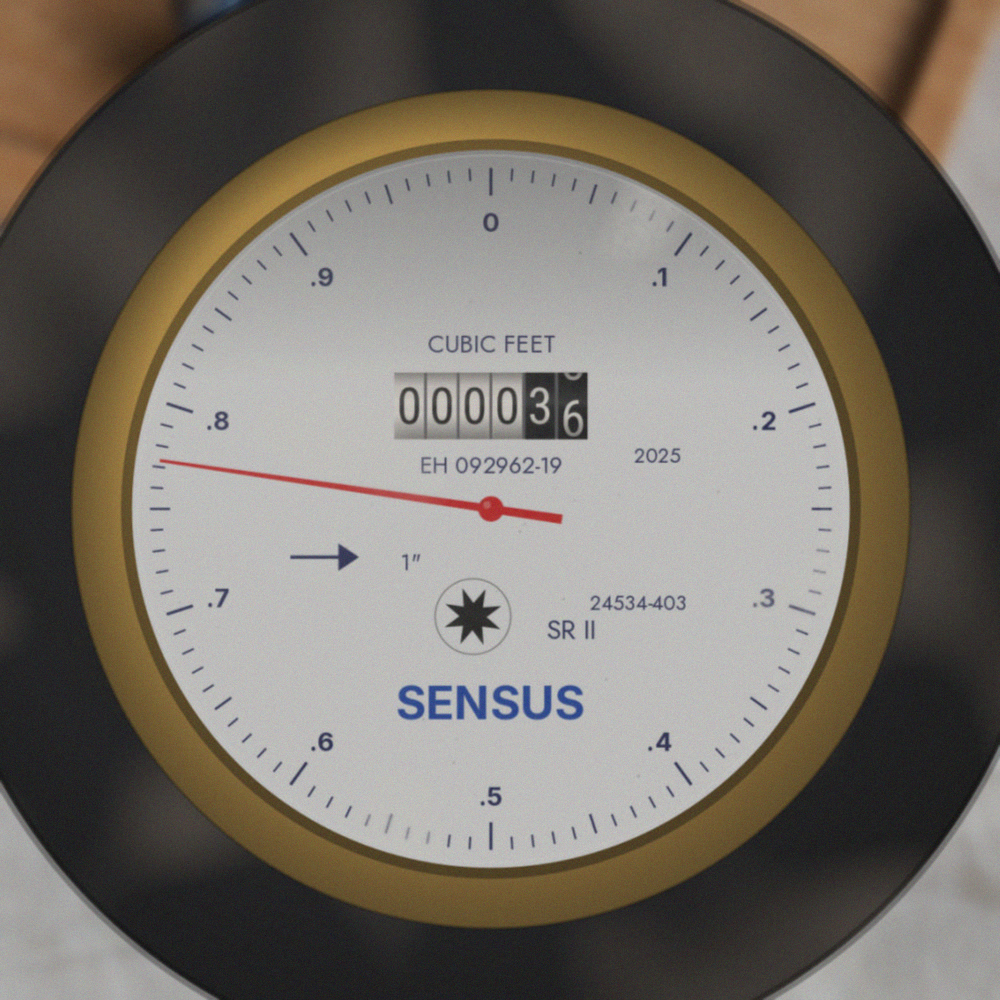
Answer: 35.77 ft³
